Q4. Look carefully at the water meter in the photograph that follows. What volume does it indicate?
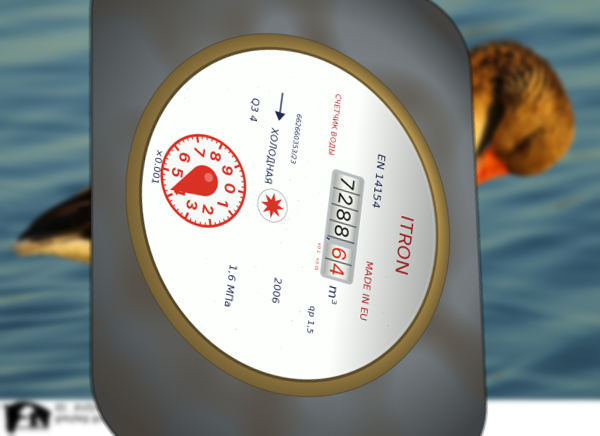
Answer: 7288.644 m³
